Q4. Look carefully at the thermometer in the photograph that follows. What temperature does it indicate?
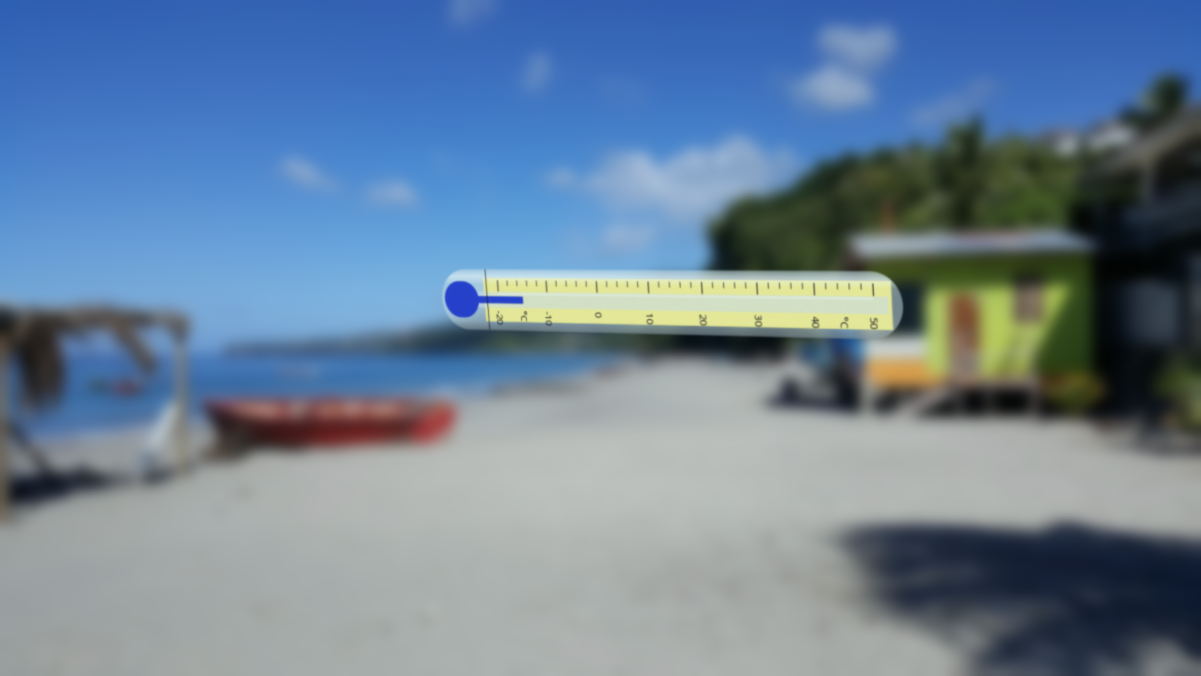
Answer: -15 °C
